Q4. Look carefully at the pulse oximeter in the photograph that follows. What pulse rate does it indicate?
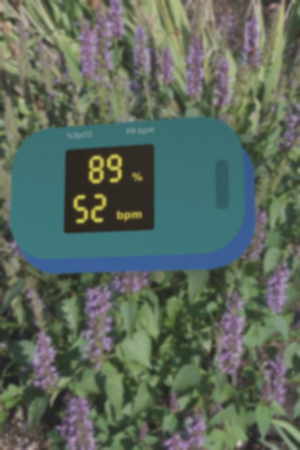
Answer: 52 bpm
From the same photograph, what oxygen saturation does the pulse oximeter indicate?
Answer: 89 %
